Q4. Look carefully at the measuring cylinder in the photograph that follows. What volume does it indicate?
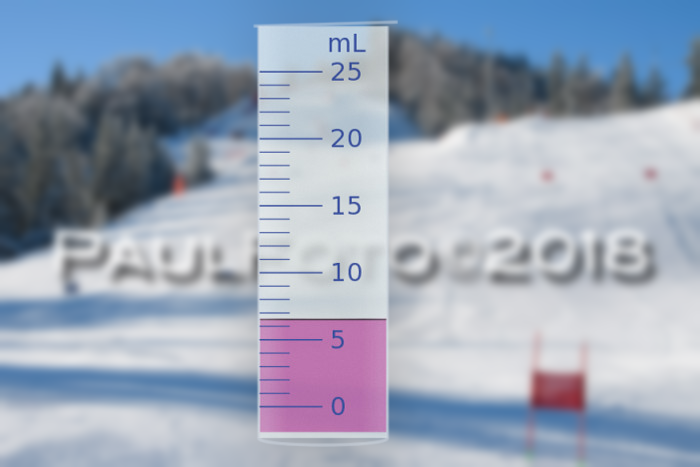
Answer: 6.5 mL
